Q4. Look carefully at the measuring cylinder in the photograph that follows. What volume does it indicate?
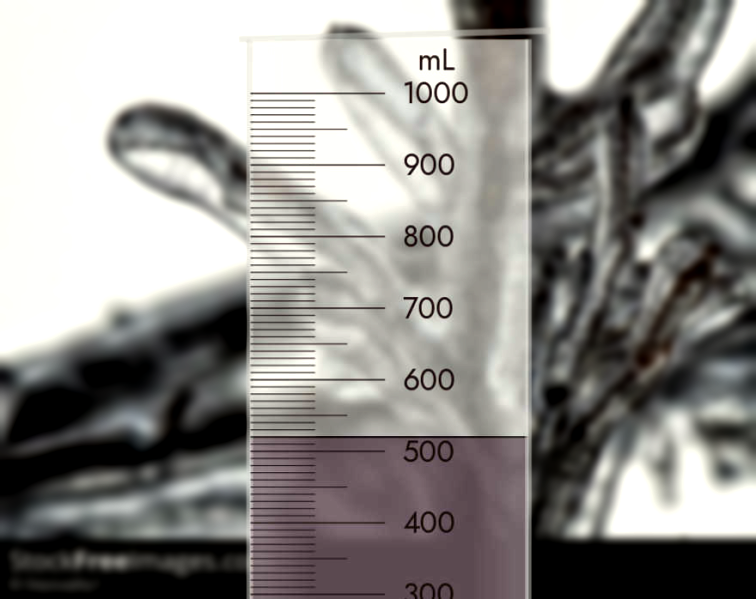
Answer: 520 mL
